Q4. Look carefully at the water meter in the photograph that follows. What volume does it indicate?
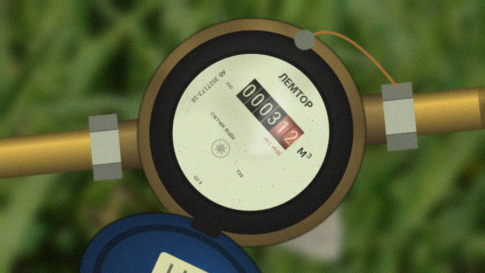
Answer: 3.12 m³
